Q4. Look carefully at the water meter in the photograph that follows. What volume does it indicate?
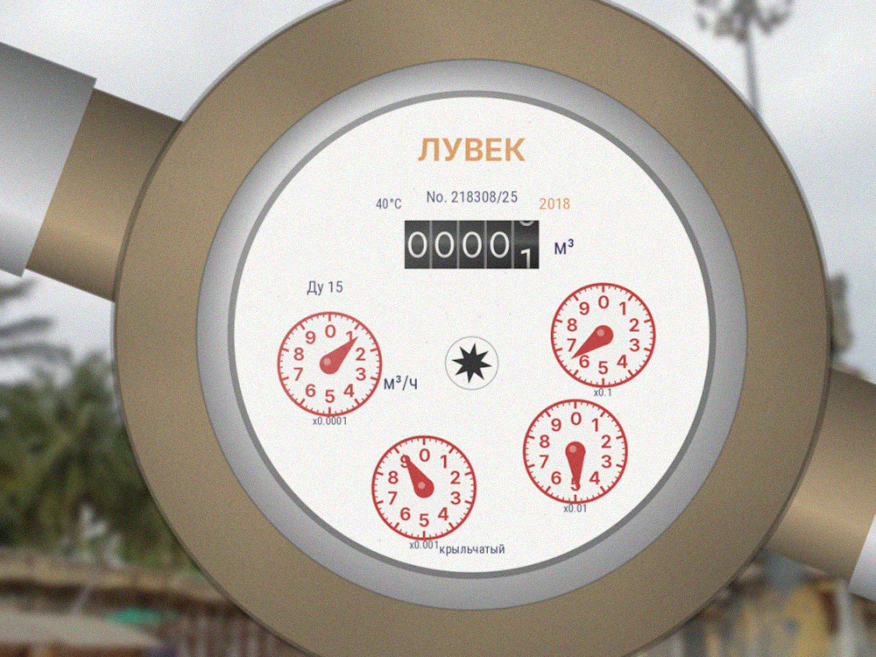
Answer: 0.6491 m³
